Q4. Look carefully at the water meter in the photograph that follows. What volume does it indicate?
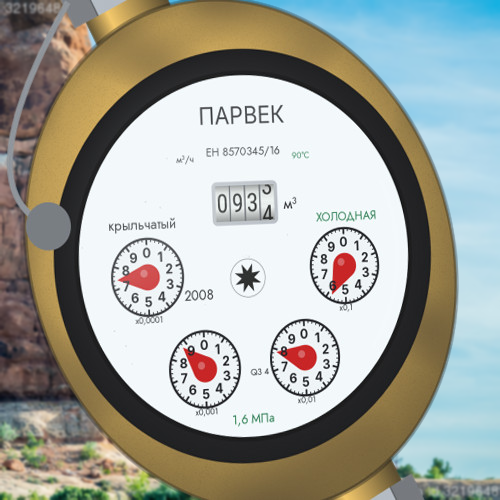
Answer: 933.5787 m³
